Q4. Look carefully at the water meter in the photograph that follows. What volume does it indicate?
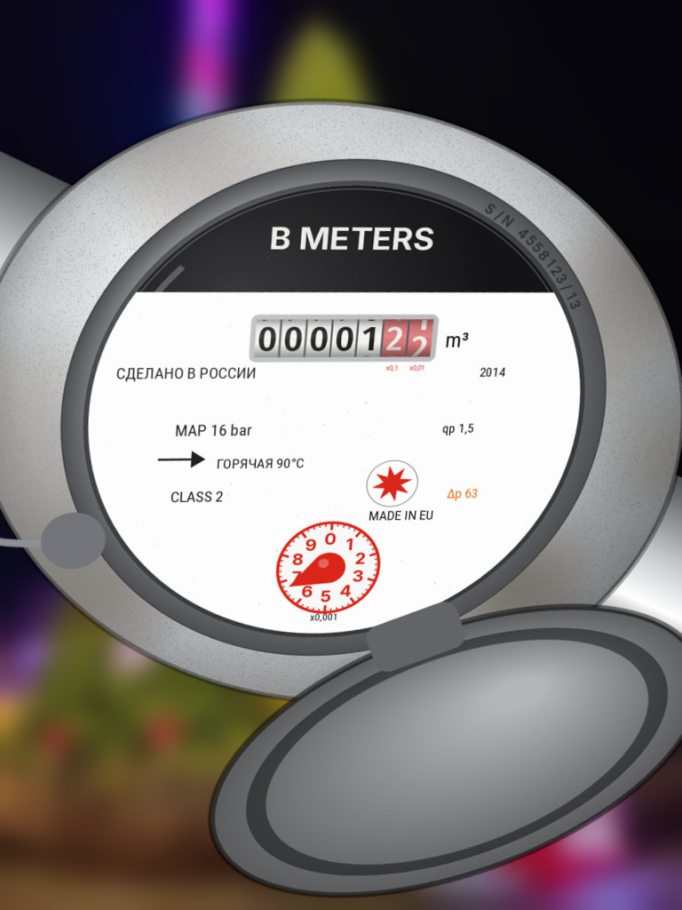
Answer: 1.216 m³
